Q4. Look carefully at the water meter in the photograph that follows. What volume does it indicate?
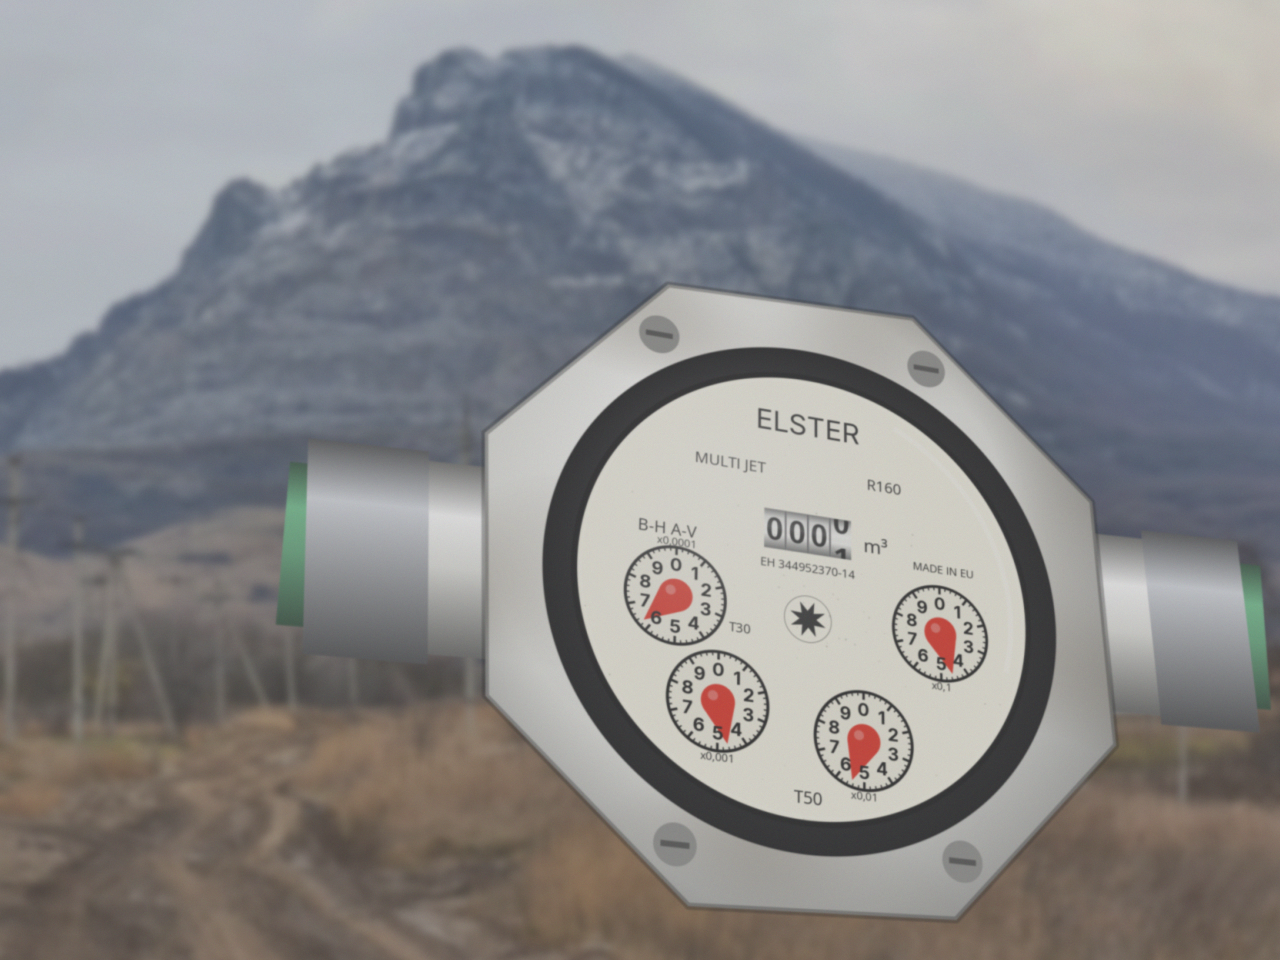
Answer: 0.4546 m³
